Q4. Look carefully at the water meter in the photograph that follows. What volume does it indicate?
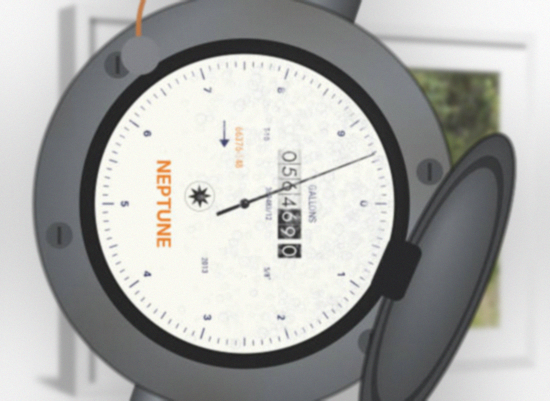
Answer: 564689.4 gal
